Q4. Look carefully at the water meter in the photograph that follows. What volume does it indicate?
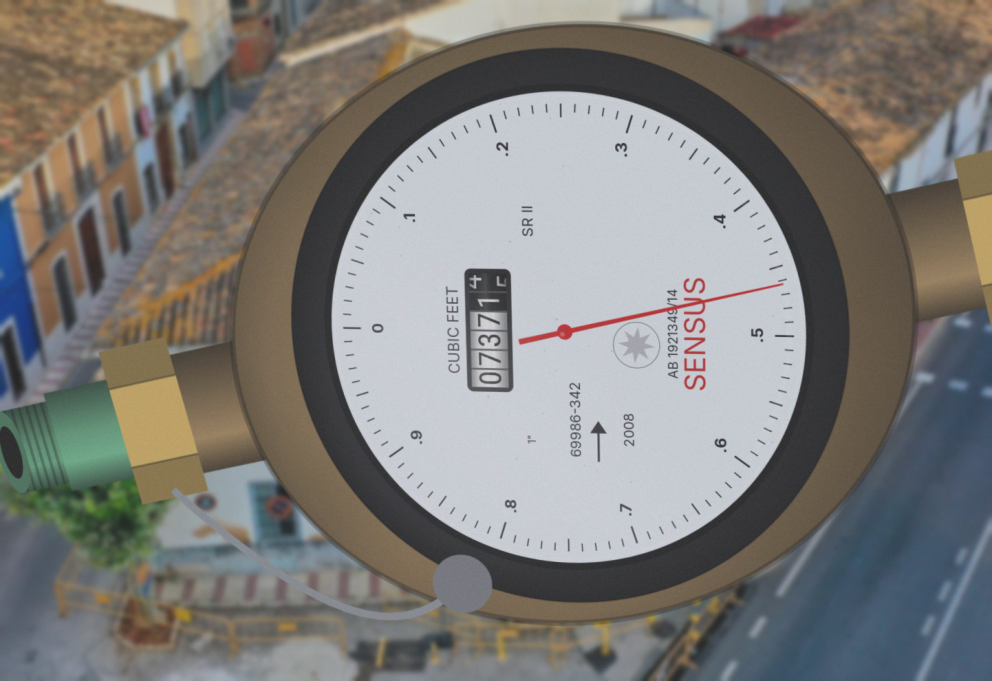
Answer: 73714.46 ft³
